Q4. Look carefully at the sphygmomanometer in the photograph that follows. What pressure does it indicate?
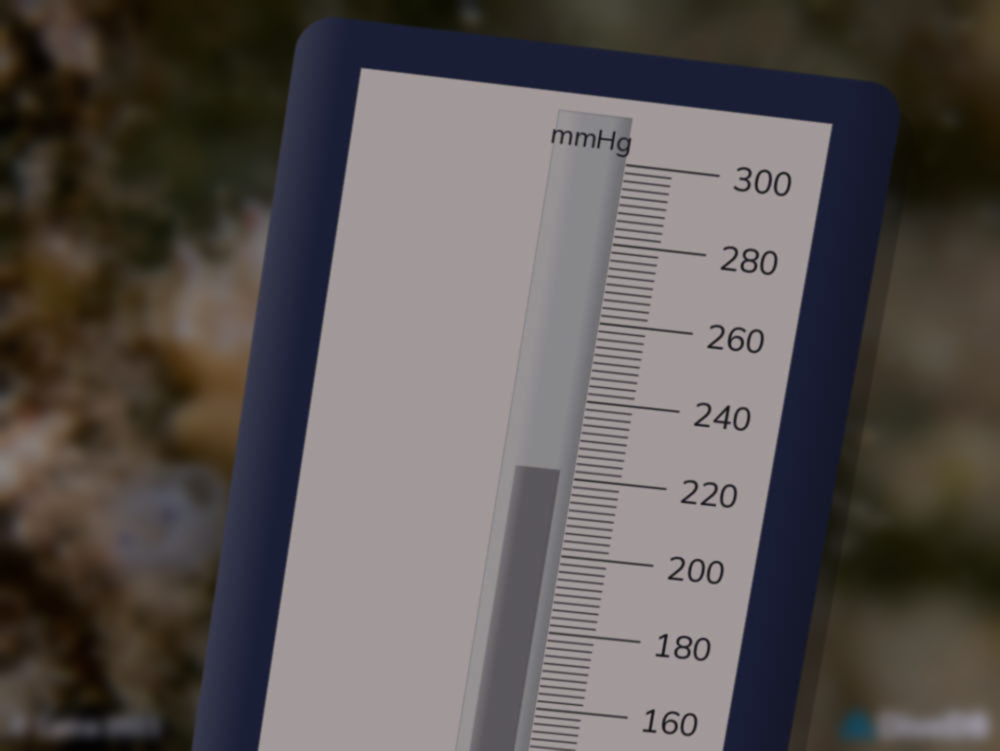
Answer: 222 mmHg
